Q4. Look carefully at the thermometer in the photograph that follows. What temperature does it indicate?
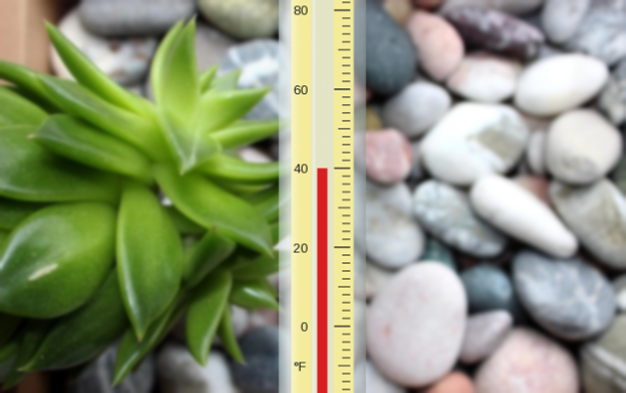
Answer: 40 °F
